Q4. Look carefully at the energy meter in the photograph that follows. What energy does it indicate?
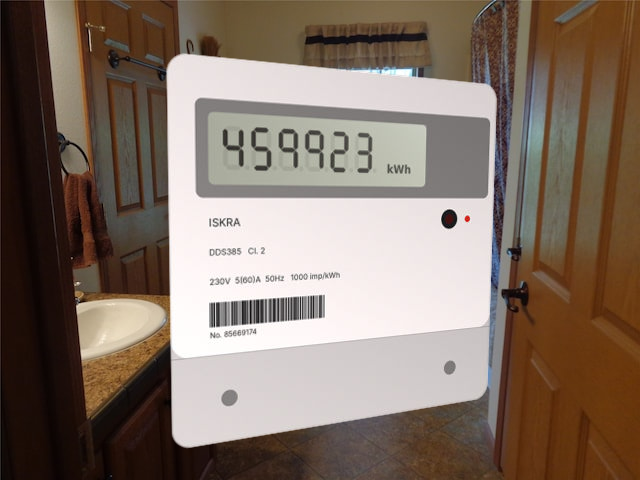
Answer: 459923 kWh
